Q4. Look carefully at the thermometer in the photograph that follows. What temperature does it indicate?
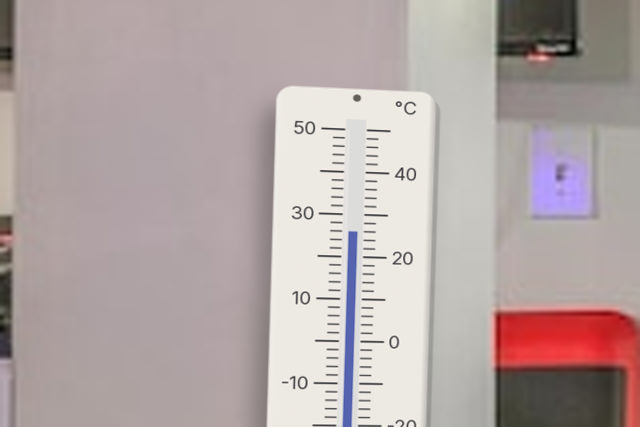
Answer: 26 °C
